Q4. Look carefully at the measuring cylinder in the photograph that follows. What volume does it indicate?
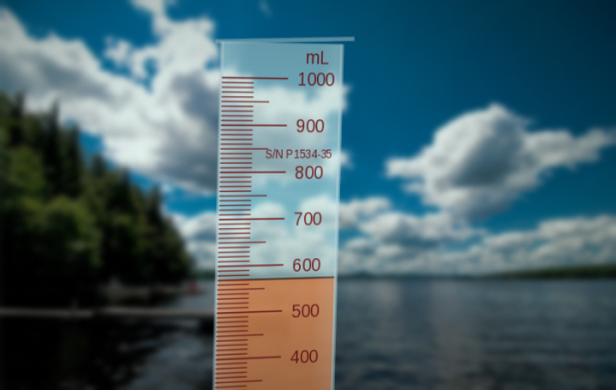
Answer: 570 mL
